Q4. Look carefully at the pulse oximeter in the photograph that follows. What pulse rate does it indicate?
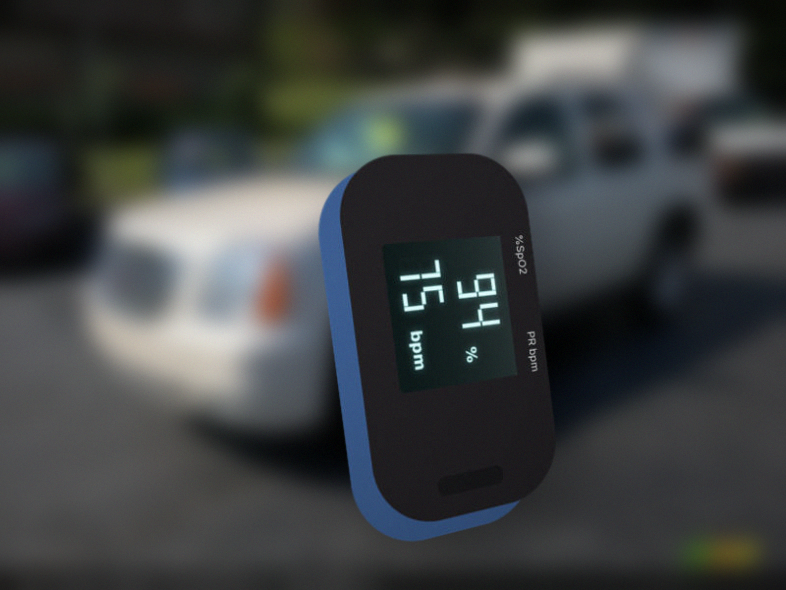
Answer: 75 bpm
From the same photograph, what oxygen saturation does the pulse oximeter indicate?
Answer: 94 %
